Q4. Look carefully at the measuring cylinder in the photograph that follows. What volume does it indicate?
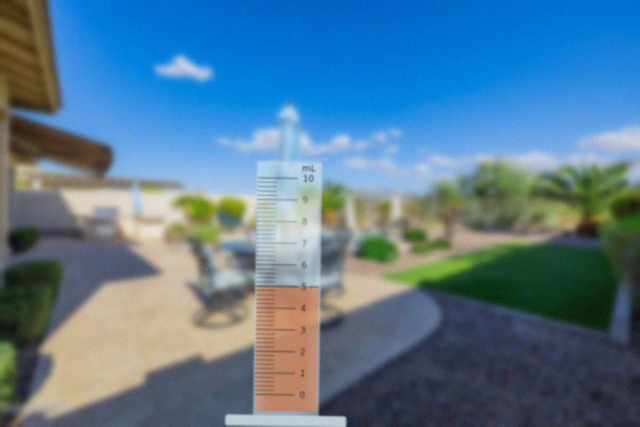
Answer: 5 mL
